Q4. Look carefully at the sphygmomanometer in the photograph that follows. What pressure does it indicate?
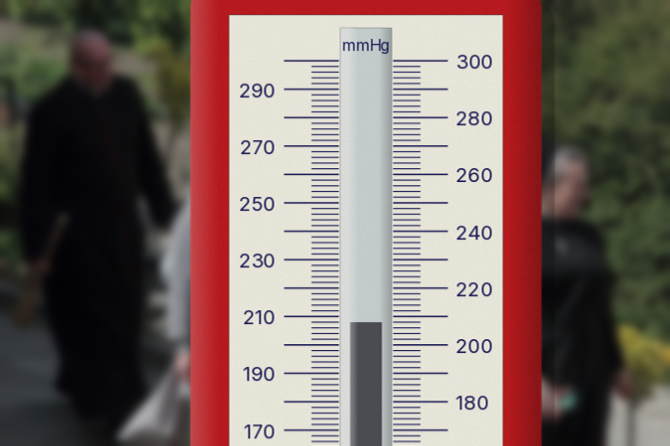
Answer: 208 mmHg
